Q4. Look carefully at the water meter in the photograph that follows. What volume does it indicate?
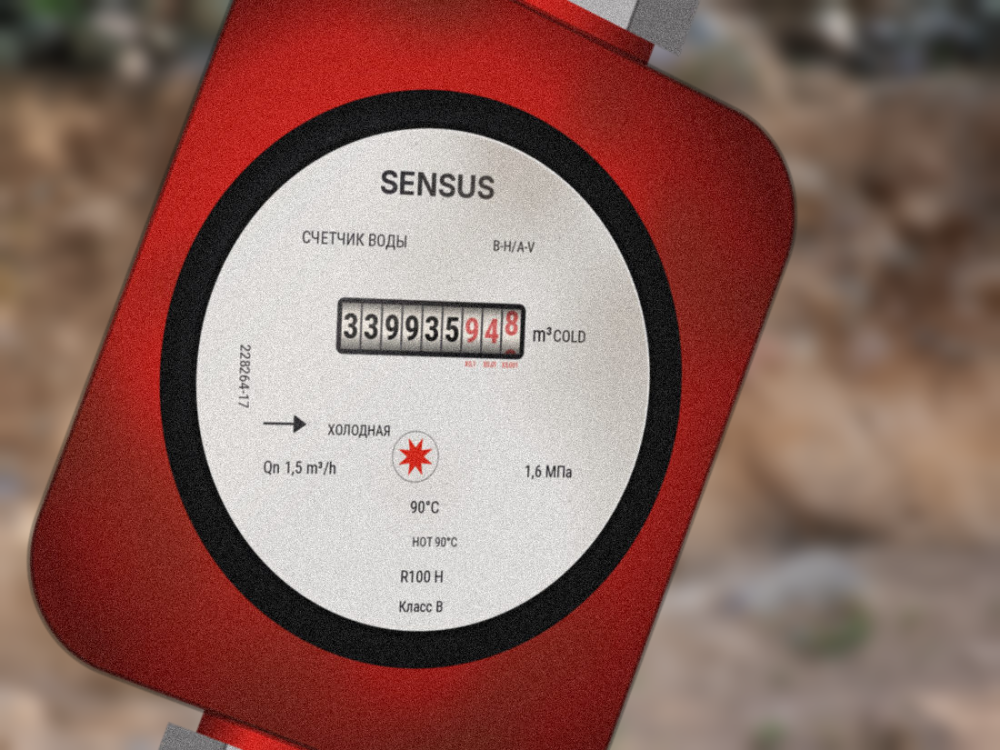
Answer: 339935.948 m³
